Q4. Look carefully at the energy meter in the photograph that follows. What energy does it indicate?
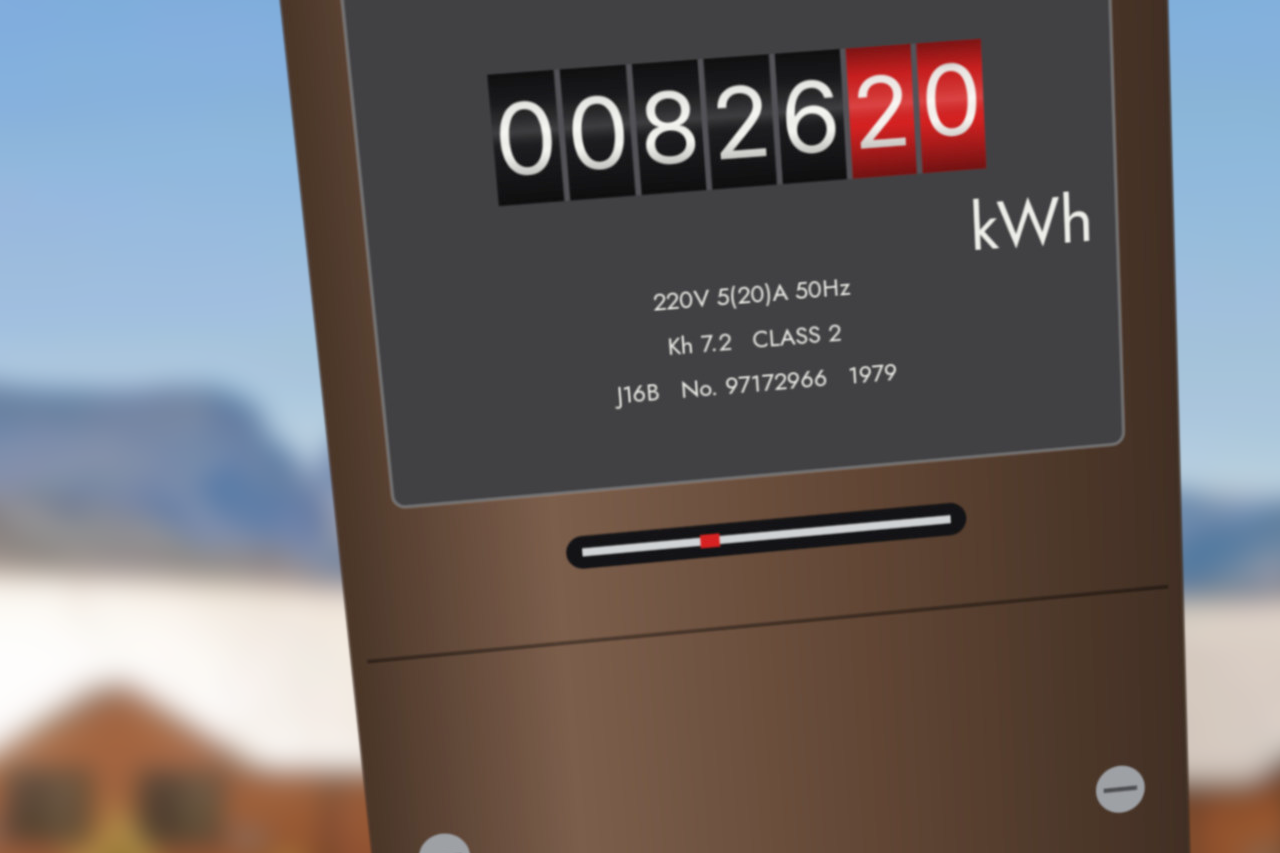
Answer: 826.20 kWh
